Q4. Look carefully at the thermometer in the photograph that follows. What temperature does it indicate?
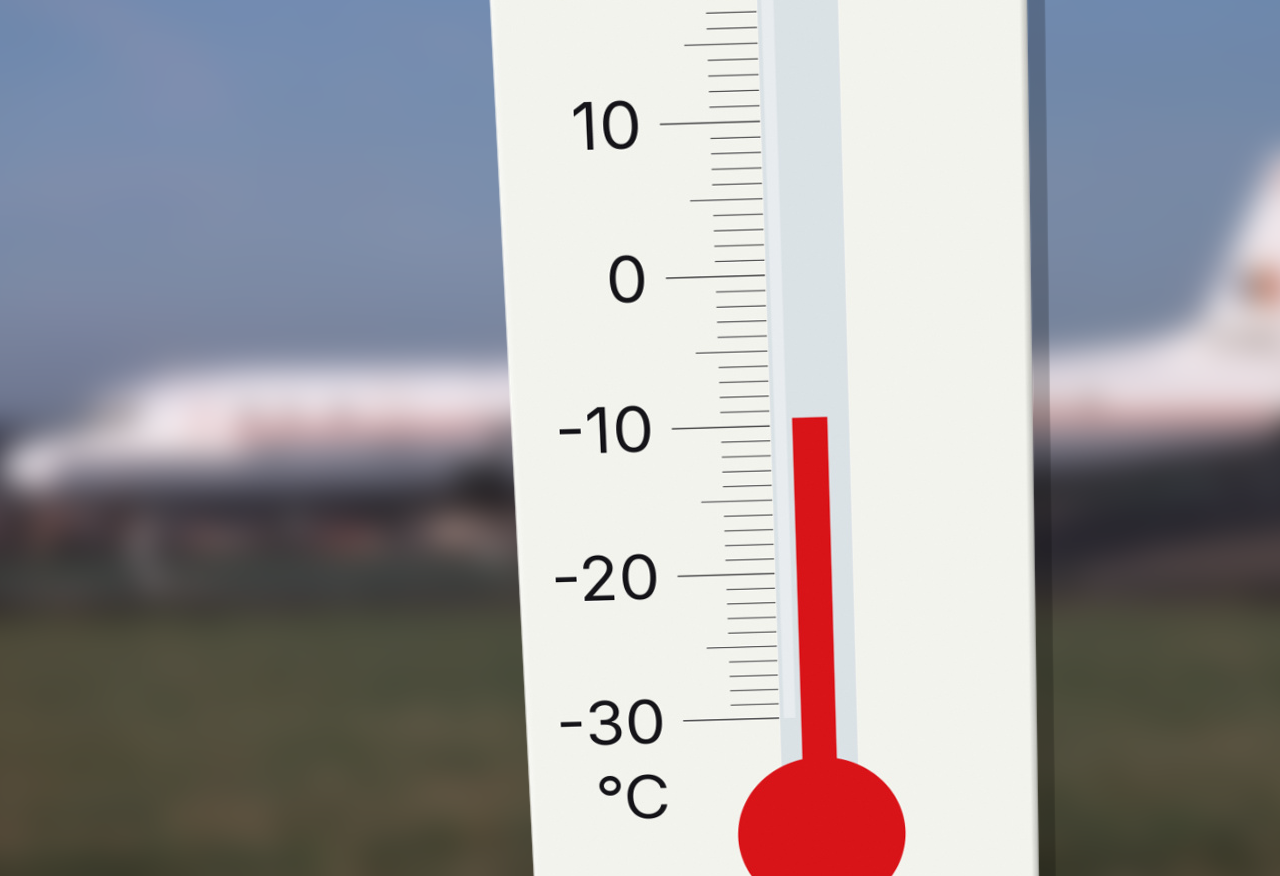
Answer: -9.5 °C
